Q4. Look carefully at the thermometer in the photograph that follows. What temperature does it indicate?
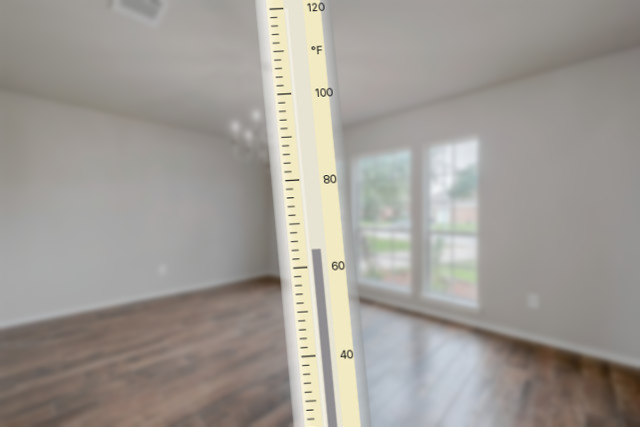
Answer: 64 °F
